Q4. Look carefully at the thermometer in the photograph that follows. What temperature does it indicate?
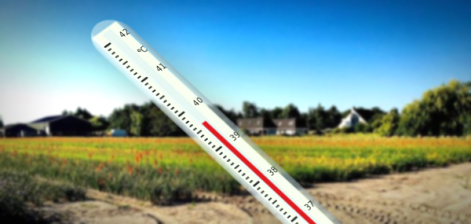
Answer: 39.6 °C
